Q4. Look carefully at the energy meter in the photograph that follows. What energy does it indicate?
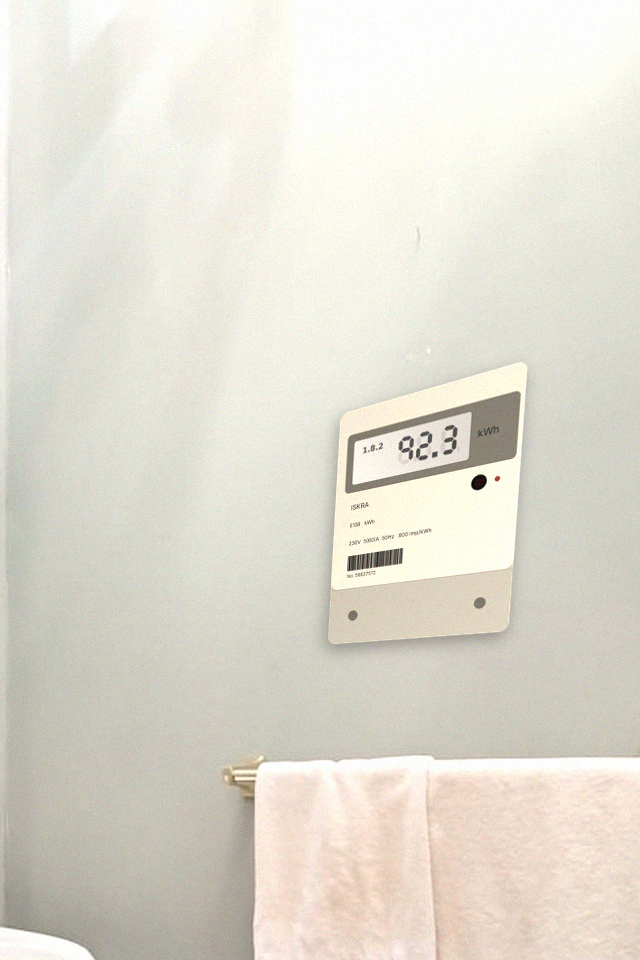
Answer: 92.3 kWh
